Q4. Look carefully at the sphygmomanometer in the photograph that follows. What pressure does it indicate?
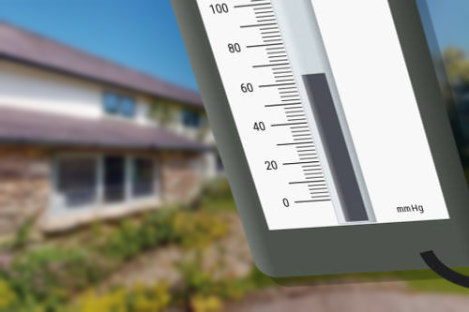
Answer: 64 mmHg
